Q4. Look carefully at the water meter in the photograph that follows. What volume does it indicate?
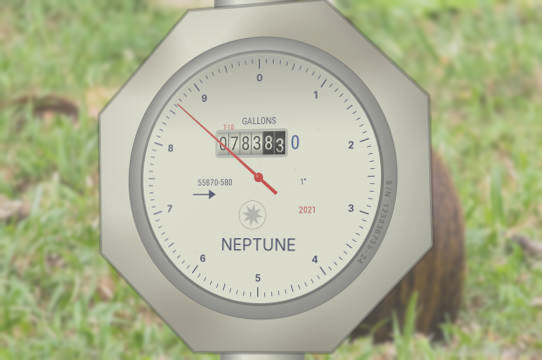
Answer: 783828.6 gal
